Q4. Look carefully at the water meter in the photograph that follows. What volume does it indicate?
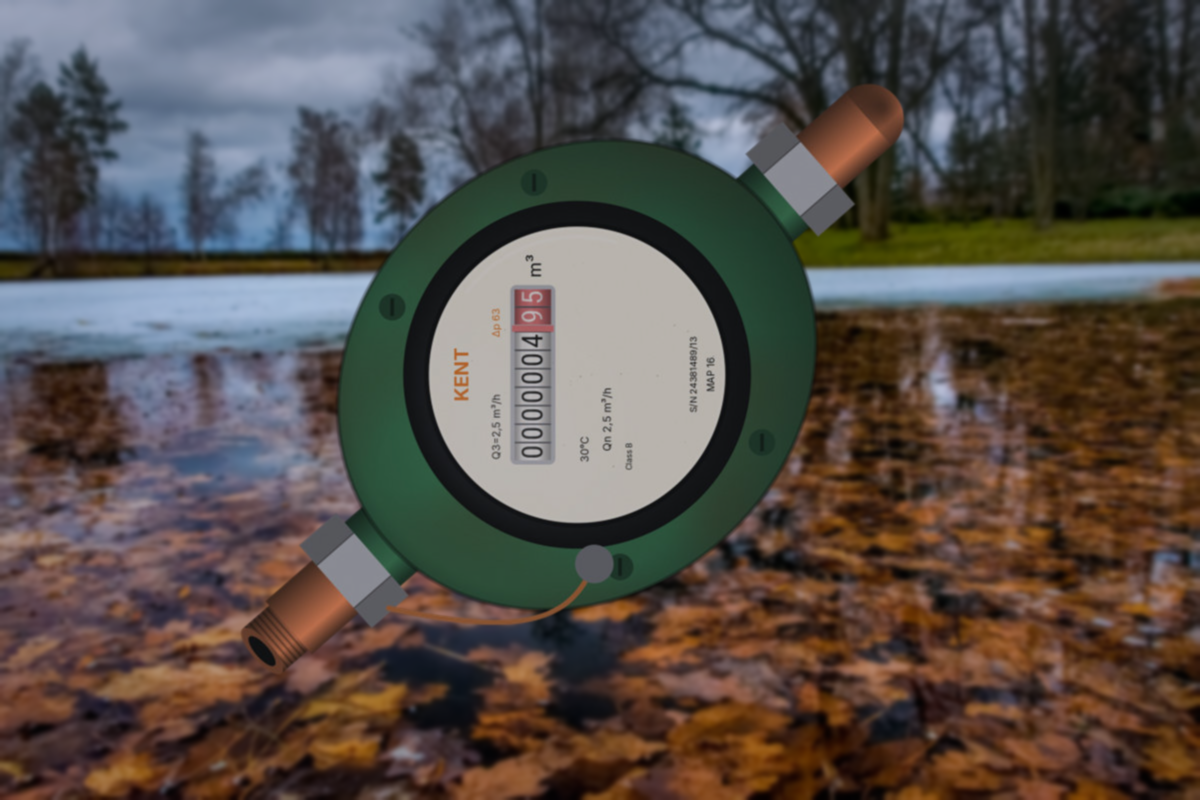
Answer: 4.95 m³
